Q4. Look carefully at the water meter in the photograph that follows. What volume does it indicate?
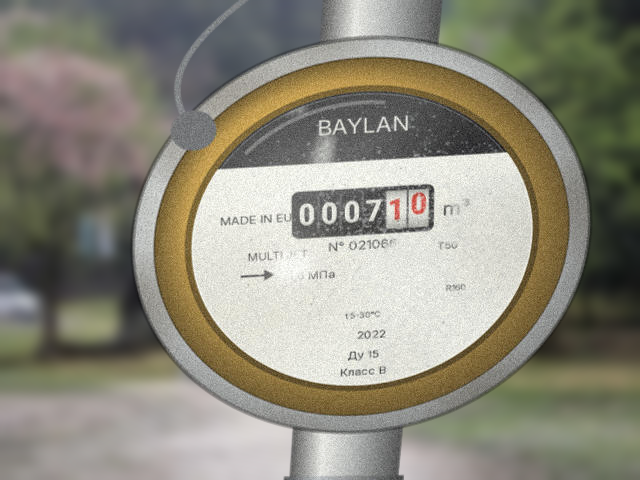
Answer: 7.10 m³
